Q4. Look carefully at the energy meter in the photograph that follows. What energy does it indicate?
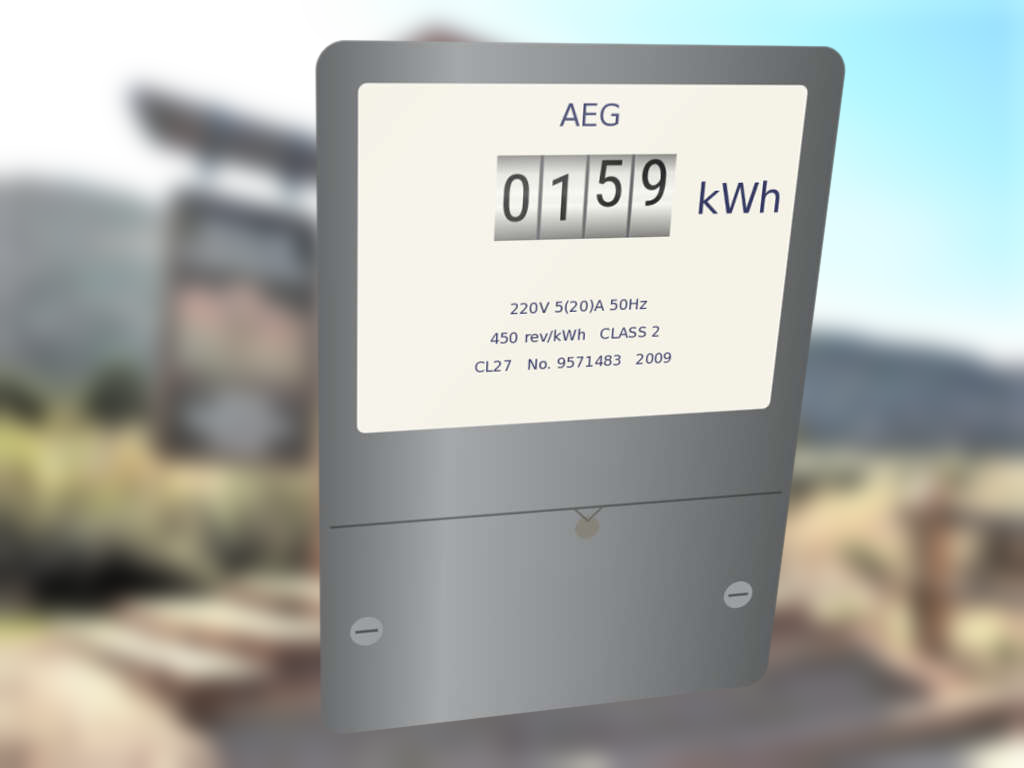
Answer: 159 kWh
